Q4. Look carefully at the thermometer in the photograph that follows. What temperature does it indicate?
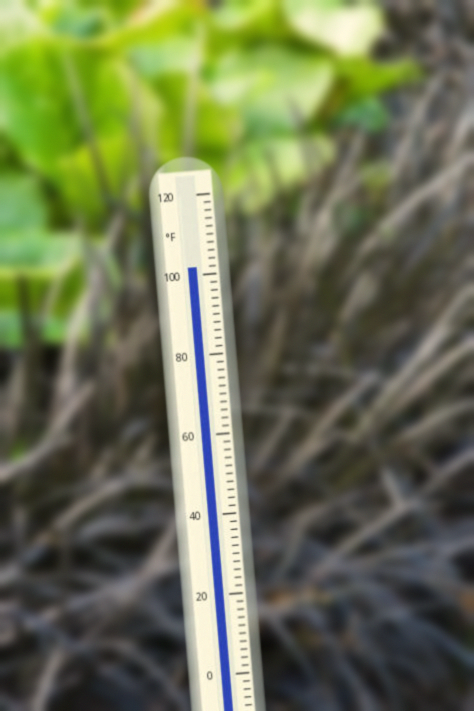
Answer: 102 °F
